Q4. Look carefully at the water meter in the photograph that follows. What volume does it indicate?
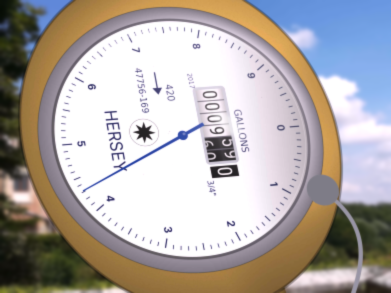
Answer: 9594.3 gal
